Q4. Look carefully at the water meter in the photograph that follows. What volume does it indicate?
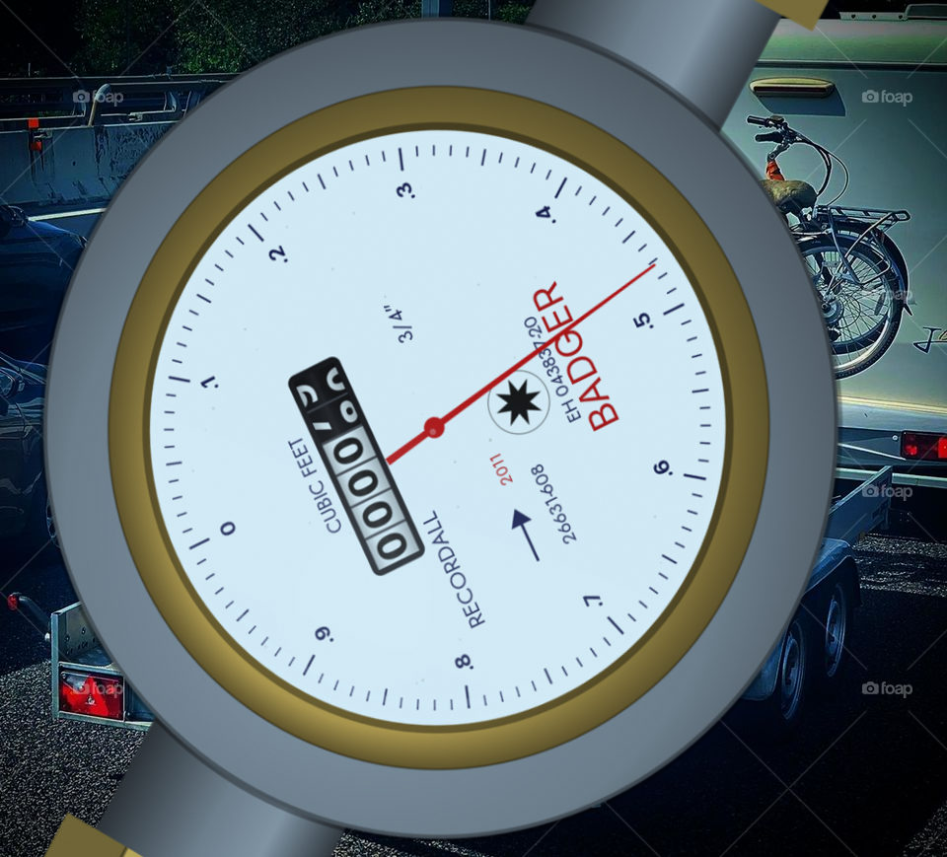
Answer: 79.47 ft³
